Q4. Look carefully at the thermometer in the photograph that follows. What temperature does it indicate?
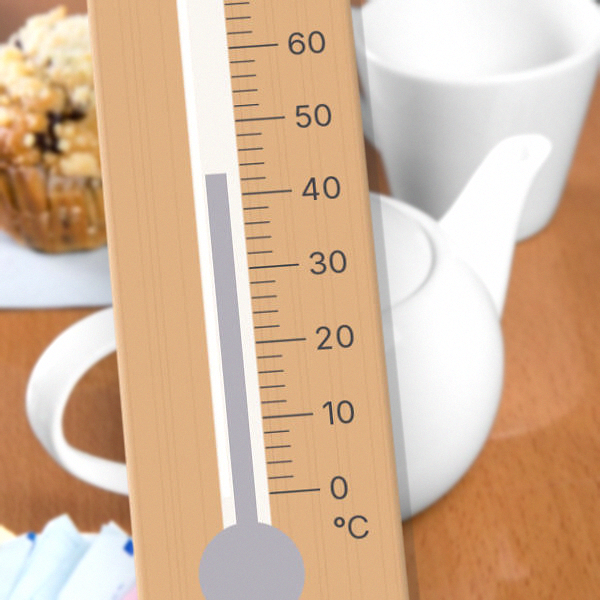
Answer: 43 °C
